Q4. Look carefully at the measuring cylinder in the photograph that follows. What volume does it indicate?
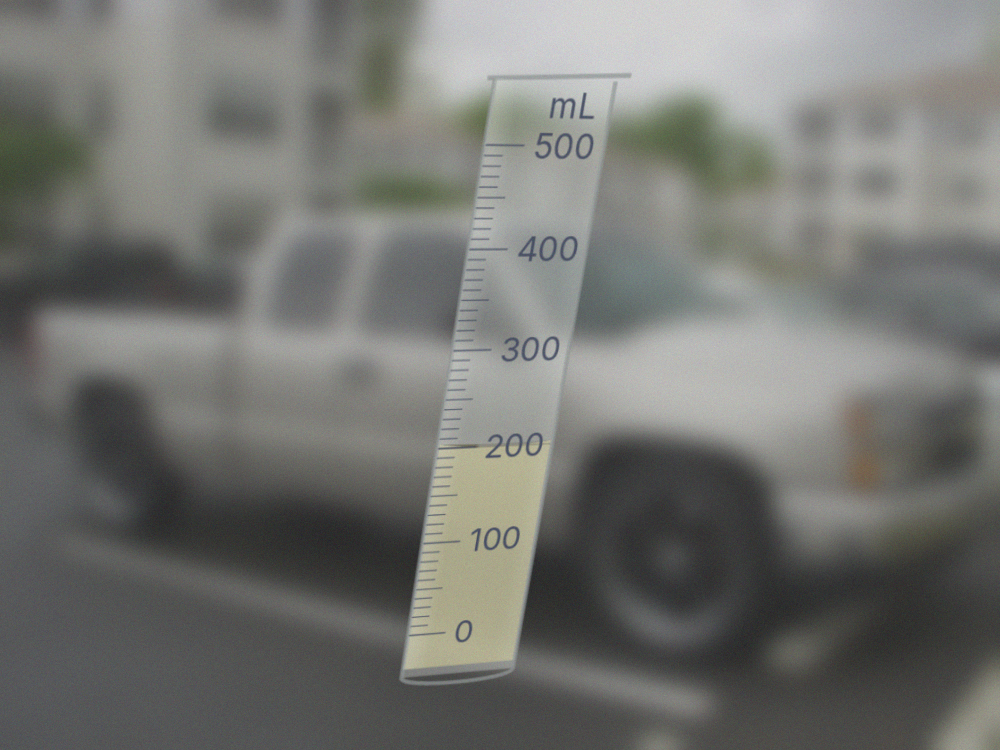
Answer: 200 mL
